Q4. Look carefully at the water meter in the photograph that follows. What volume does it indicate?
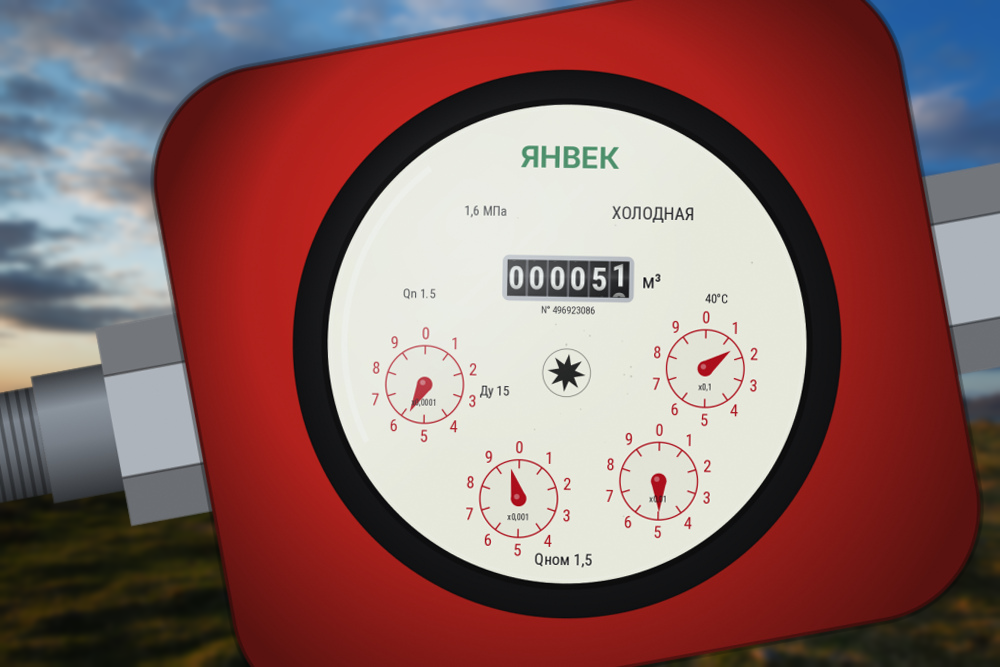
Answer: 51.1495 m³
